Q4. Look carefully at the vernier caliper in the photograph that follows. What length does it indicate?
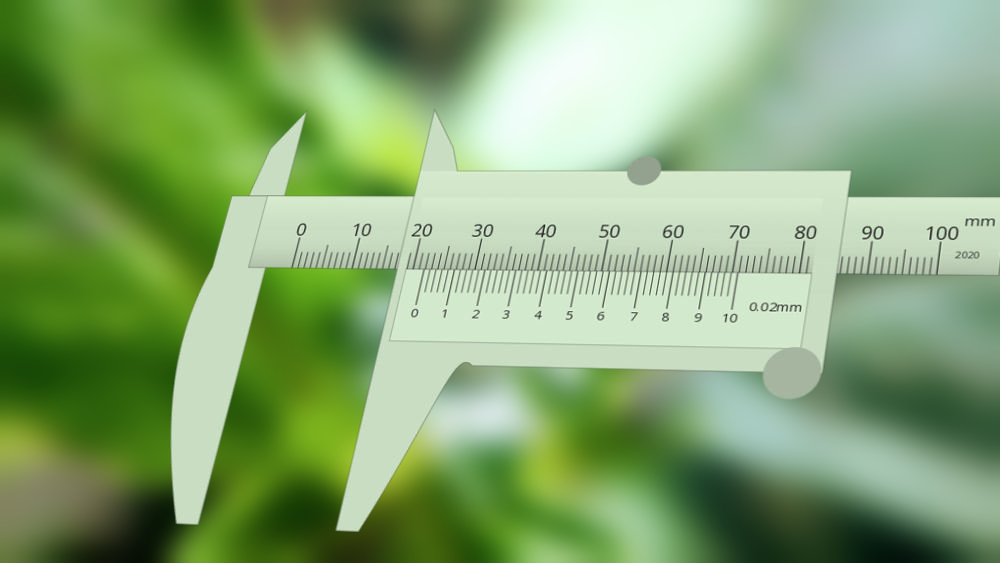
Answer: 21.8 mm
